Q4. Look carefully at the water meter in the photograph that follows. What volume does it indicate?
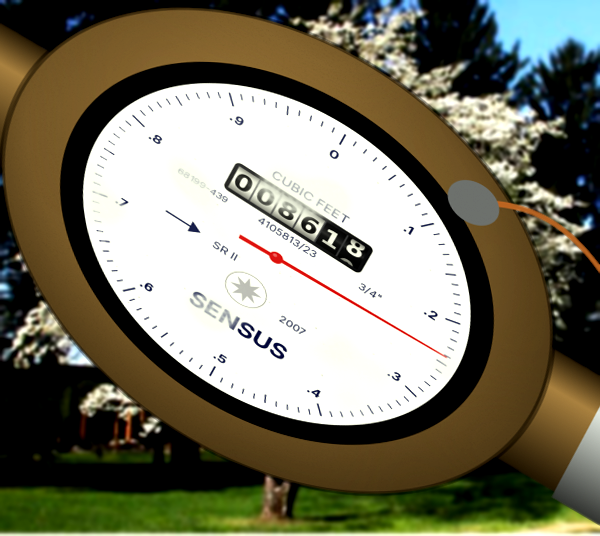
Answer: 8618.24 ft³
